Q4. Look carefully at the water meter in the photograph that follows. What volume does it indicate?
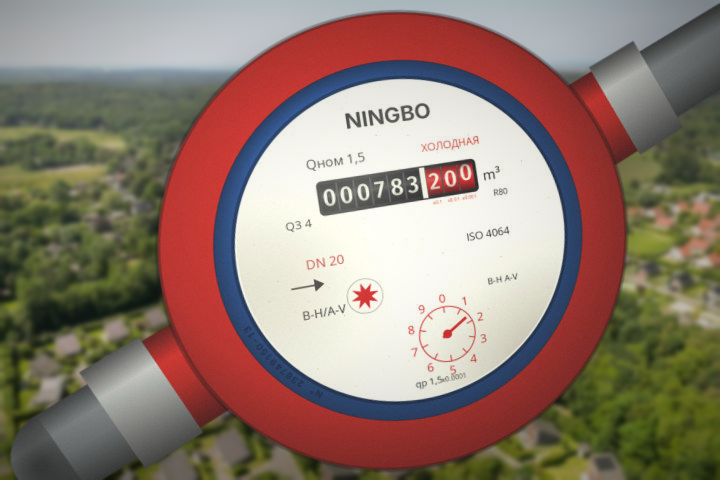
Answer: 783.2001 m³
